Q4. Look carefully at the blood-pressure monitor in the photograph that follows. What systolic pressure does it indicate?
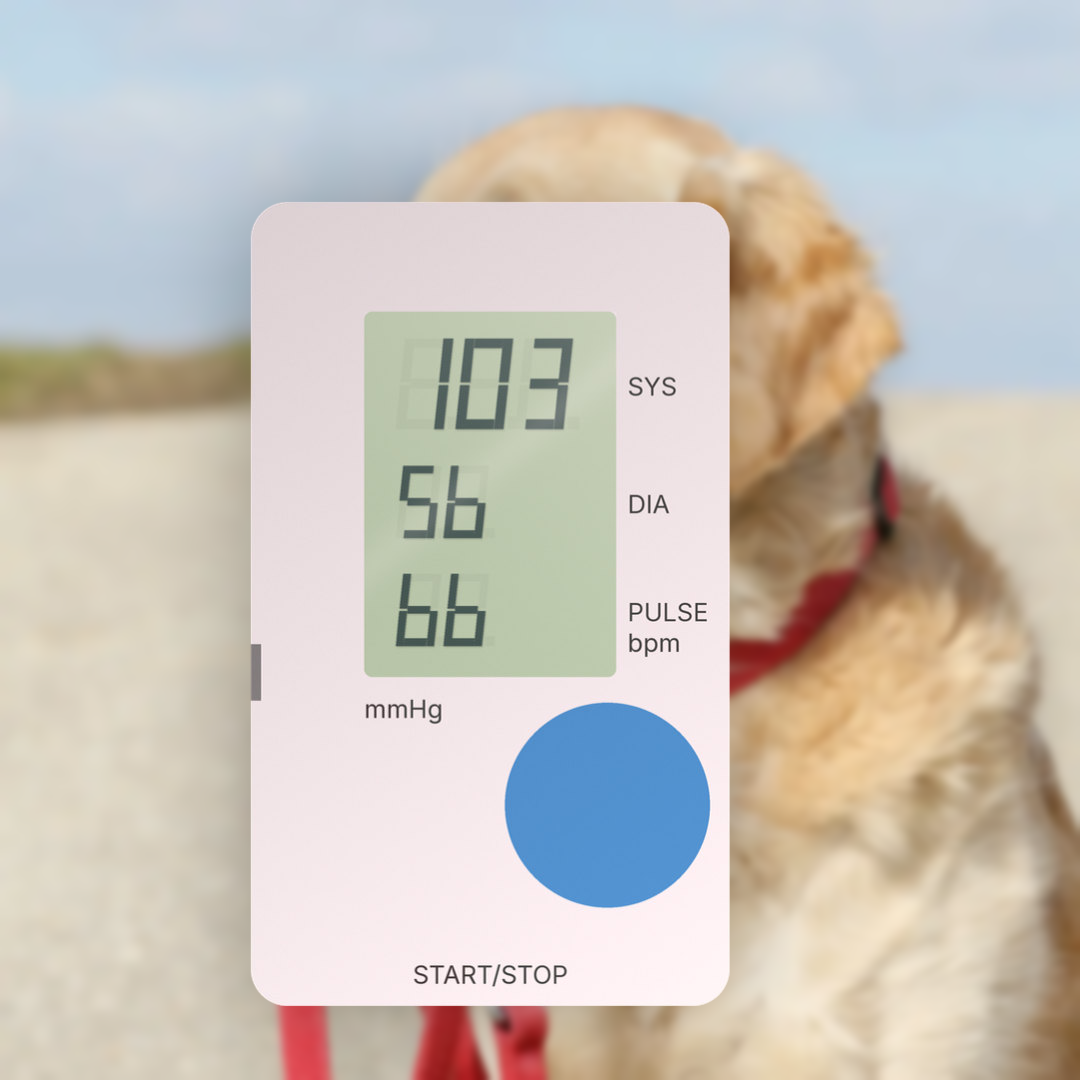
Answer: 103 mmHg
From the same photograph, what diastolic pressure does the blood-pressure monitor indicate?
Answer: 56 mmHg
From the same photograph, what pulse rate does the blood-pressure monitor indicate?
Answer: 66 bpm
